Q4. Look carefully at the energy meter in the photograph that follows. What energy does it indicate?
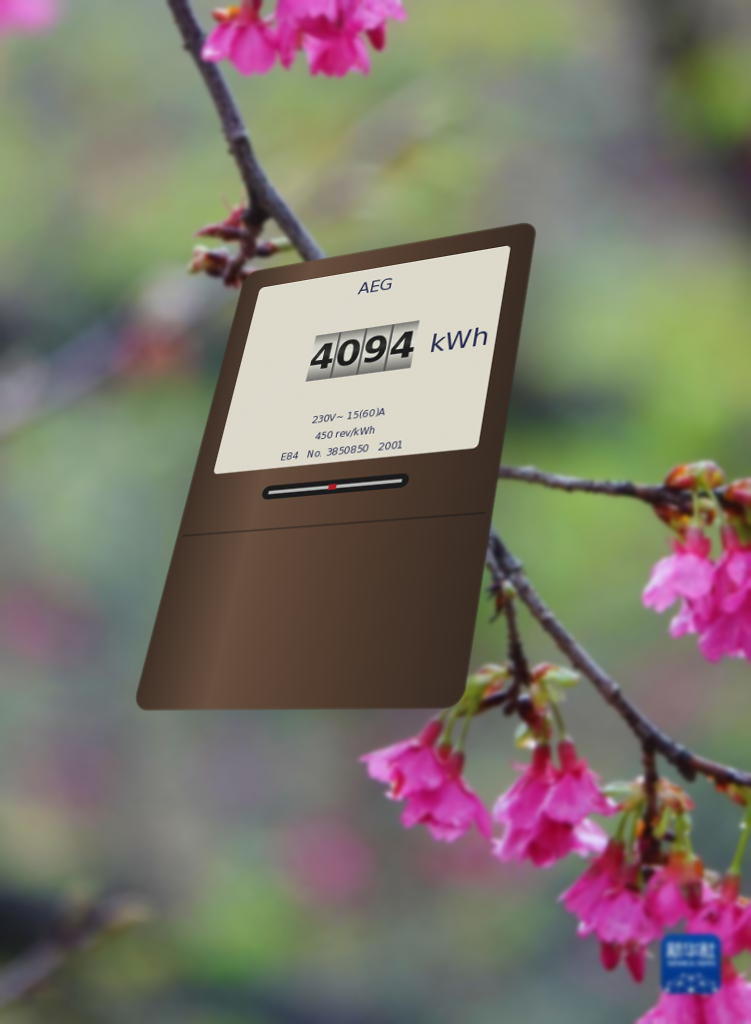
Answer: 4094 kWh
